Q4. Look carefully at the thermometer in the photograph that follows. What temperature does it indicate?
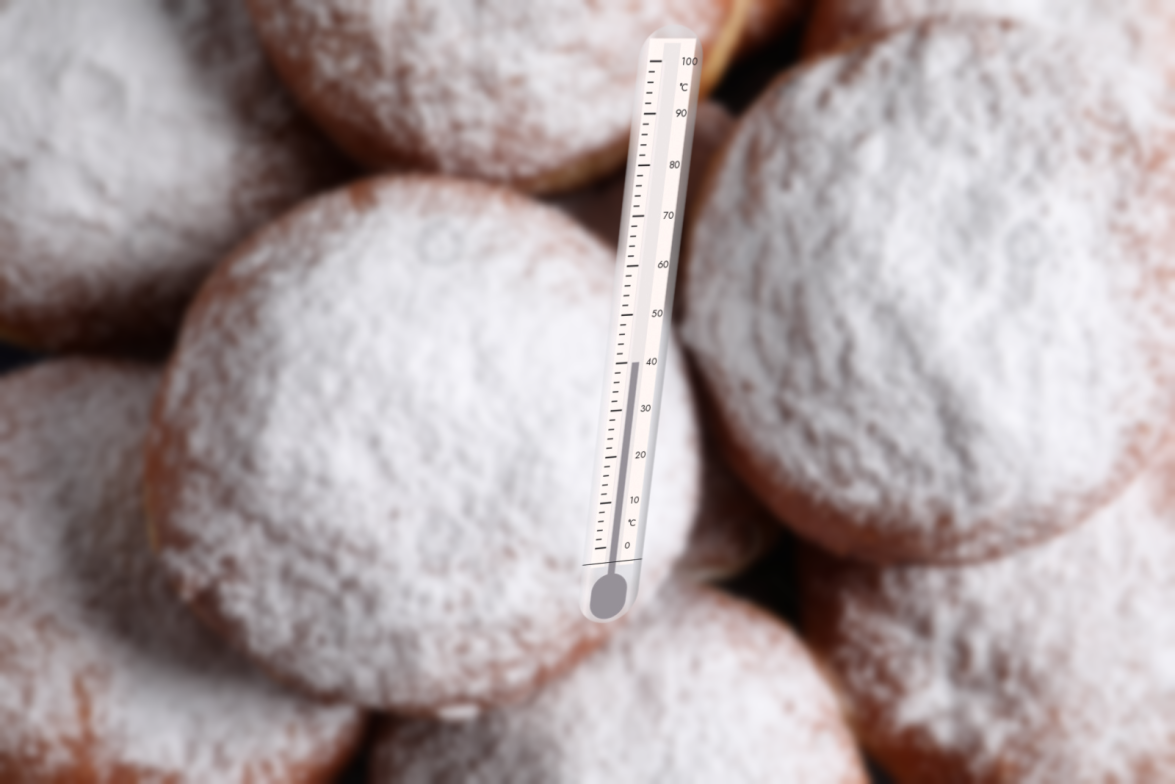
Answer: 40 °C
